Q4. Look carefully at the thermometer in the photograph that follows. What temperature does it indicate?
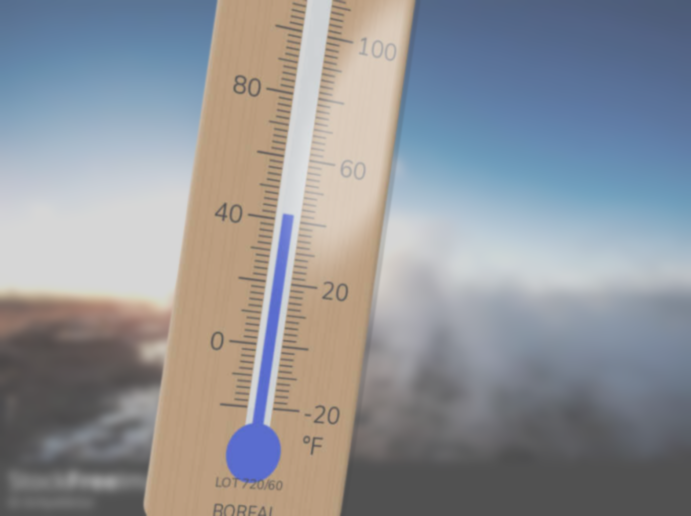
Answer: 42 °F
